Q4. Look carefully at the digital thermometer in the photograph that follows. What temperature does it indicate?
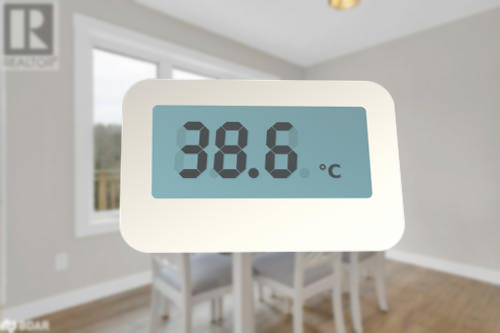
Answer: 38.6 °C
